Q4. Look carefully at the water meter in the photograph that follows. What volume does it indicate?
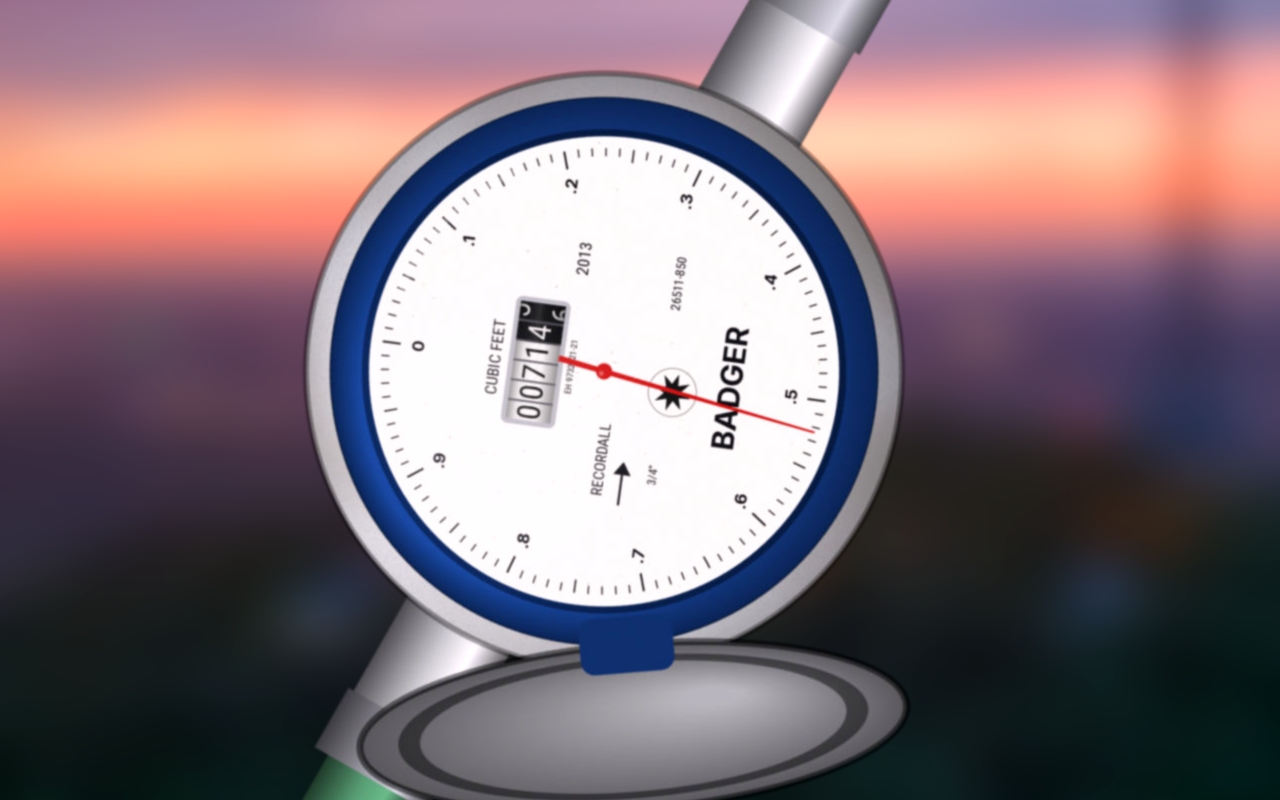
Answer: 7145.52 ft³
